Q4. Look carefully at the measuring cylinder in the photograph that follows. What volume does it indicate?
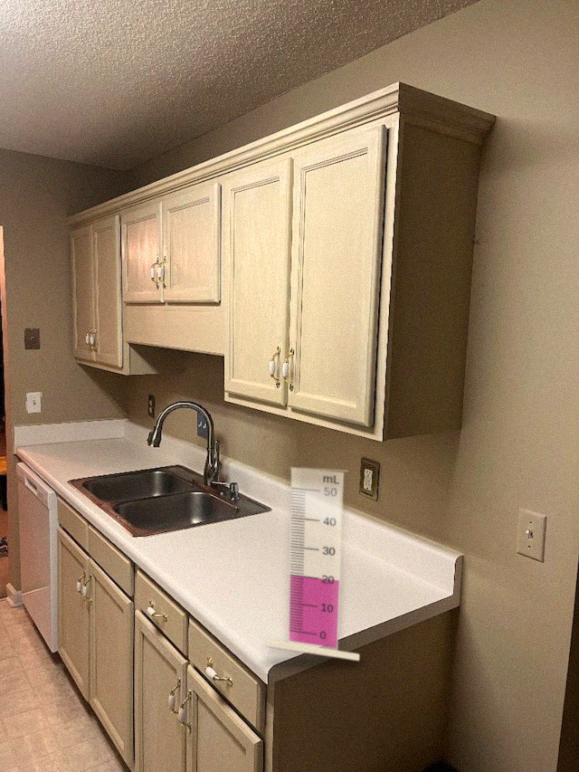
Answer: 20 mL
